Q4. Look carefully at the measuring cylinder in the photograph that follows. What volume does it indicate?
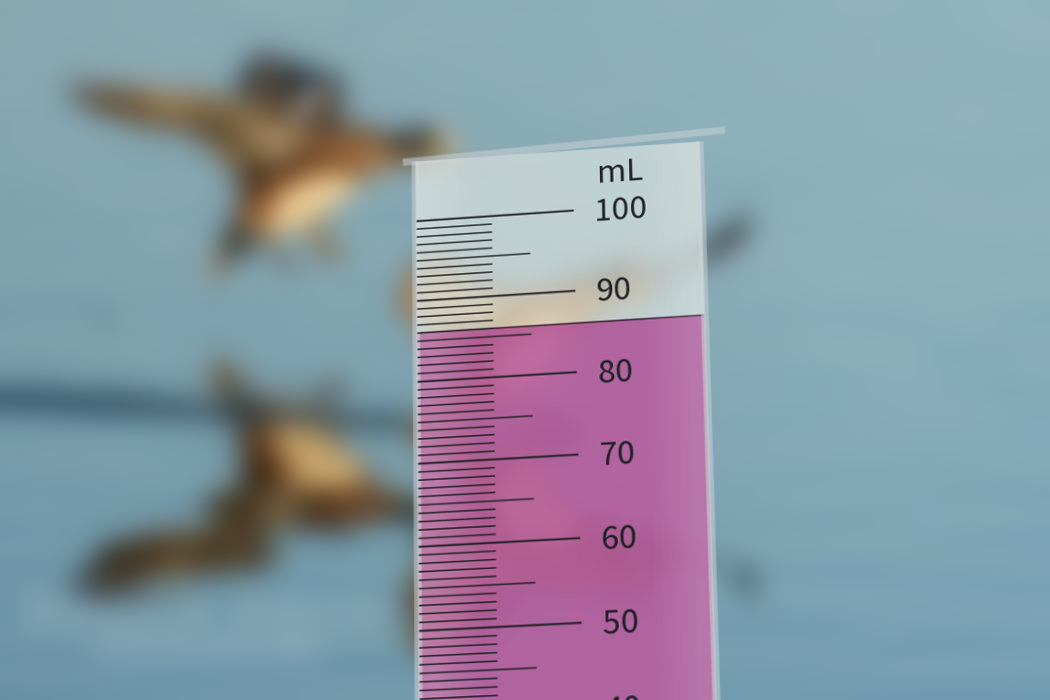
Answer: 86 mL
